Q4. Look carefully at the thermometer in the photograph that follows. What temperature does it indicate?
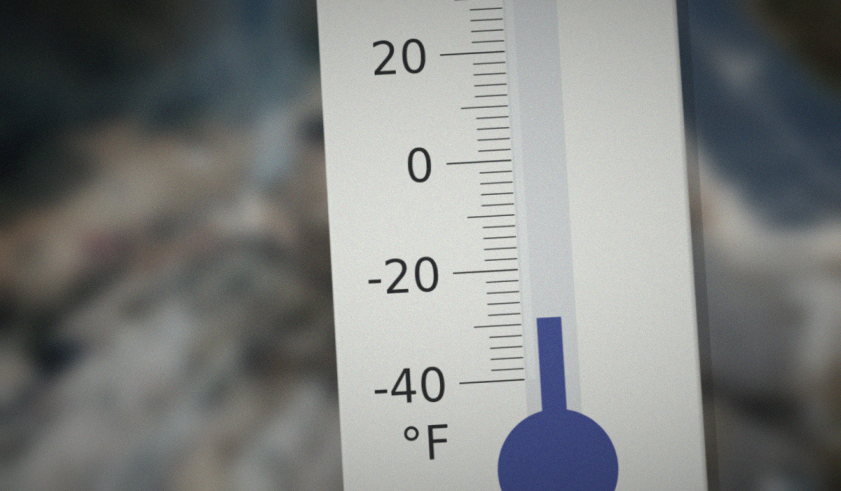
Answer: -29 °F
